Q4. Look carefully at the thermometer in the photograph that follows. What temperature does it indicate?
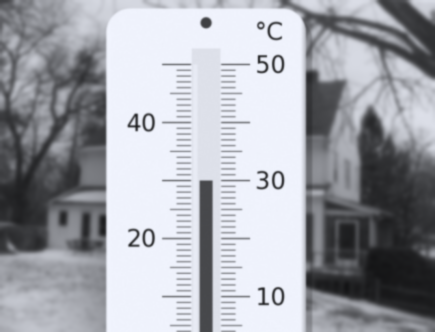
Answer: 30 °C
